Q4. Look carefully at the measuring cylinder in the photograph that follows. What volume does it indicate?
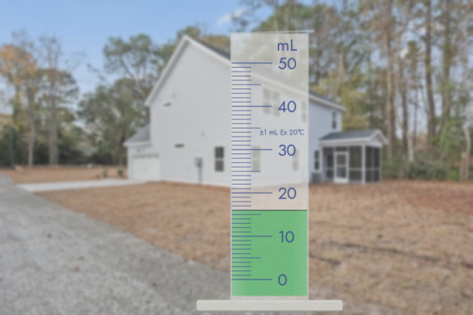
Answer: 16 mL
